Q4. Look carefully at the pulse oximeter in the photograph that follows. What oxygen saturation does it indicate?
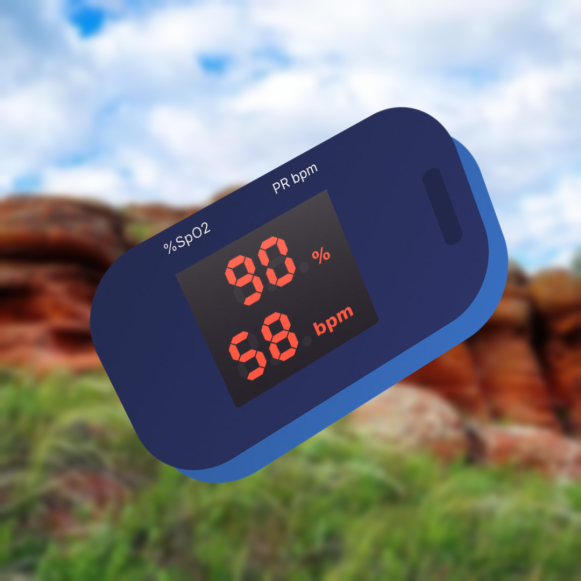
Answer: 90 %
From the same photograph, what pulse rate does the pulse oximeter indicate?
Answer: 58 bpm
